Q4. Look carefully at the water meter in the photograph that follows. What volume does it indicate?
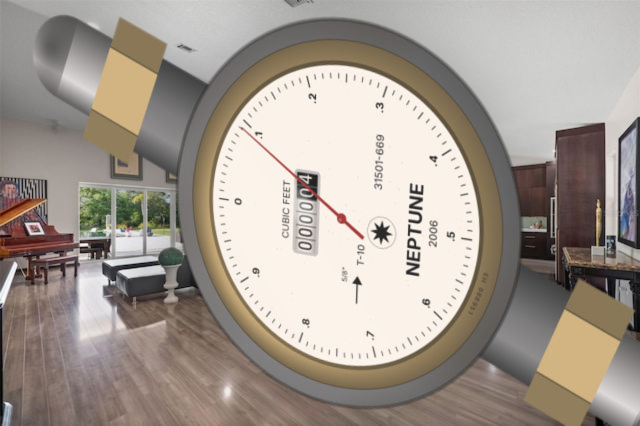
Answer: 4.09 ft³
